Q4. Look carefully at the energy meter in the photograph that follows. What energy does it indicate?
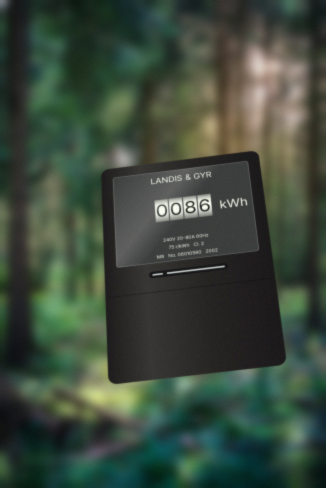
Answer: 86 kWh
